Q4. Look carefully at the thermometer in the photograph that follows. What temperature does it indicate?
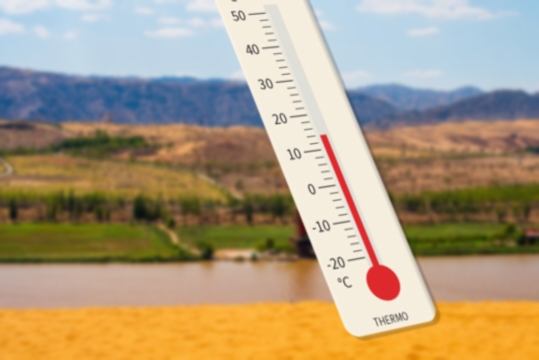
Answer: 14 °C
